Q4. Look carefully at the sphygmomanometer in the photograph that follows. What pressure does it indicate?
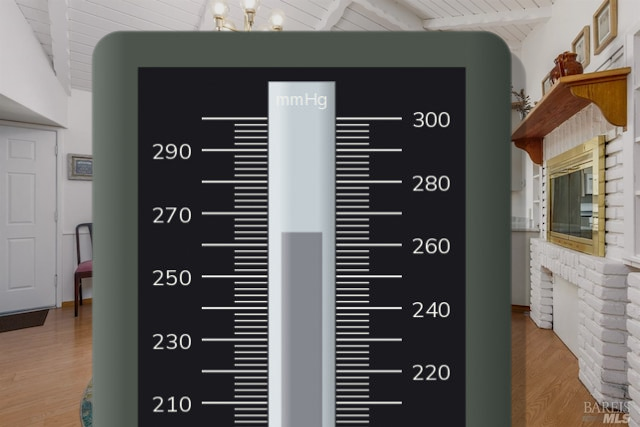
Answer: 264 mmHg
